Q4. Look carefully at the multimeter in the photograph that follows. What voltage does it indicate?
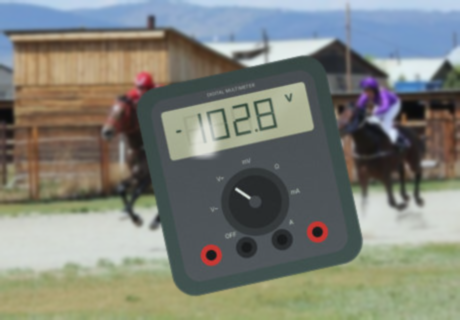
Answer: -102.8 V
